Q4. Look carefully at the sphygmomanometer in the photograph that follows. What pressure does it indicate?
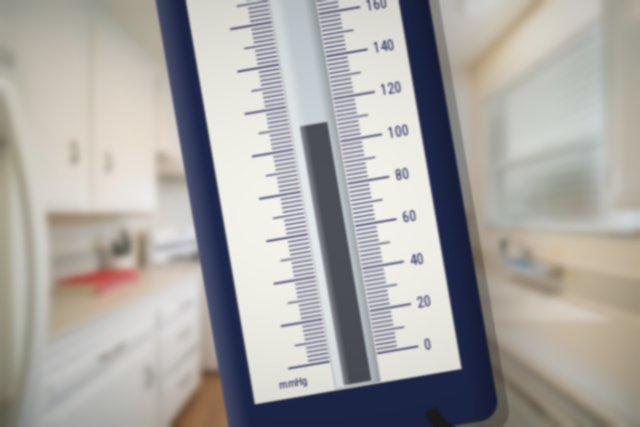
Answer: 110 mmHg
